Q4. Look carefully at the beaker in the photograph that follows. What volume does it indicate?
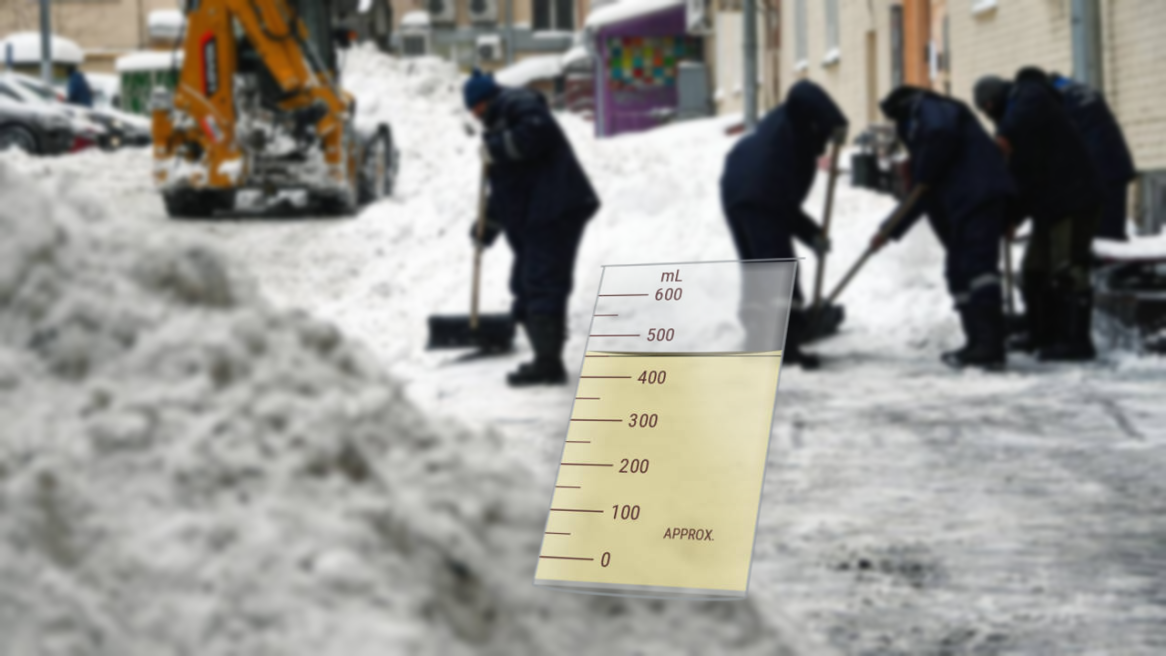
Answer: 450 mL
